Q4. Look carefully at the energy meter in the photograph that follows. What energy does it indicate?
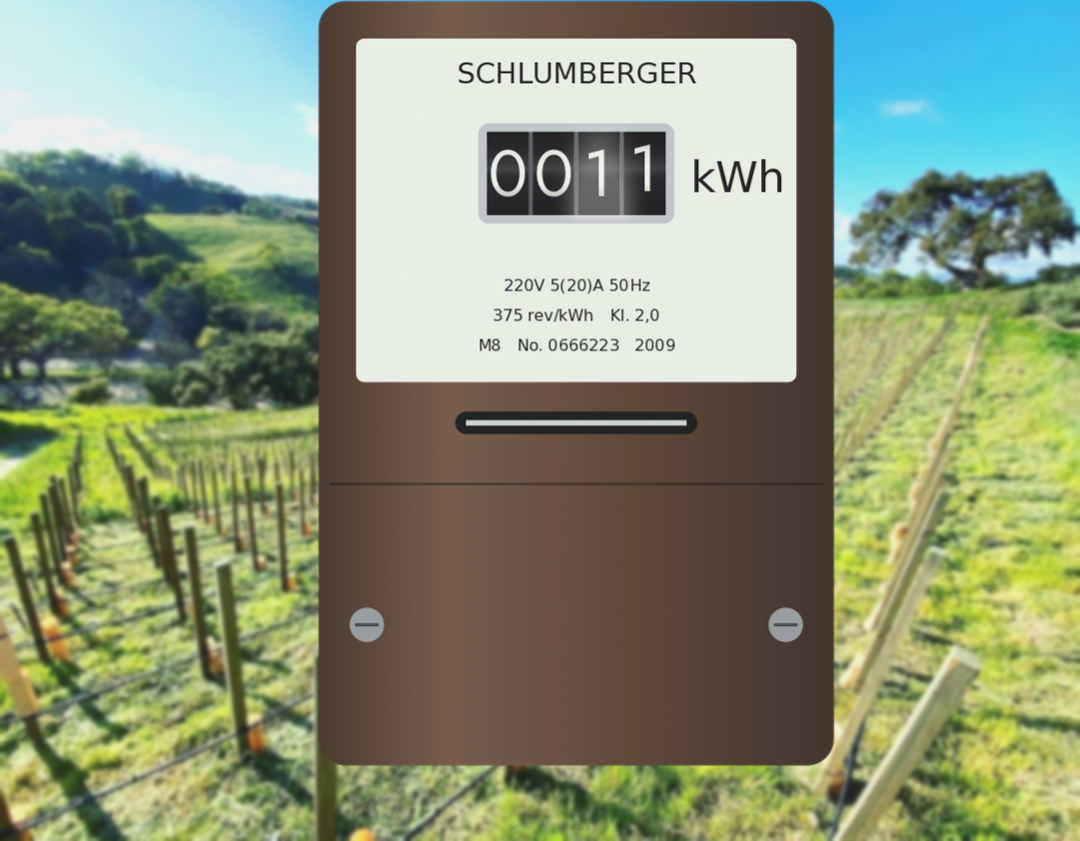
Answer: 11 kWh
